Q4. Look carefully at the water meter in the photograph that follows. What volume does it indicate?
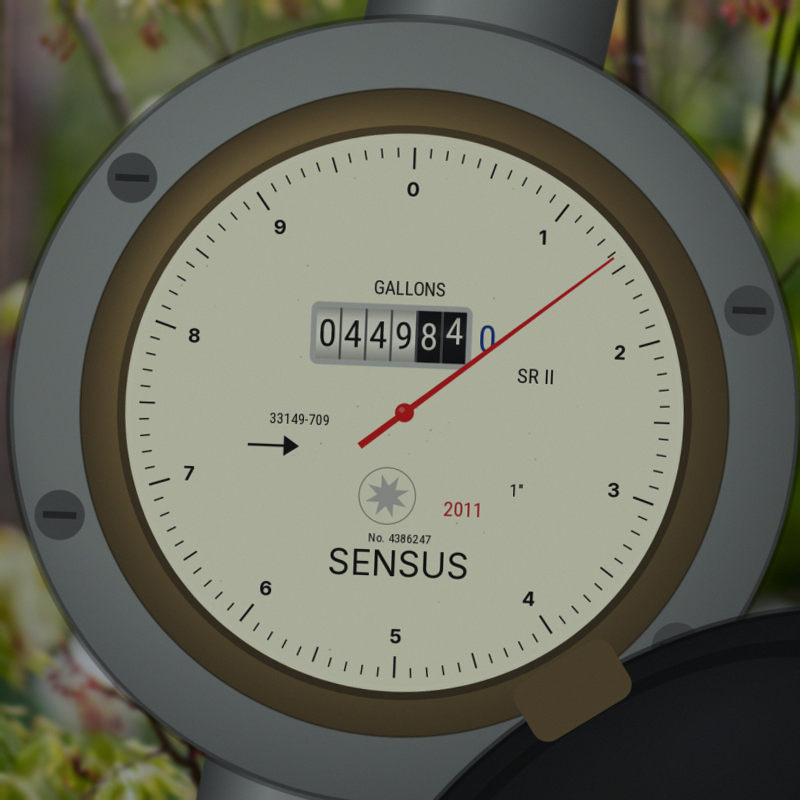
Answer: 449841.4 gal
